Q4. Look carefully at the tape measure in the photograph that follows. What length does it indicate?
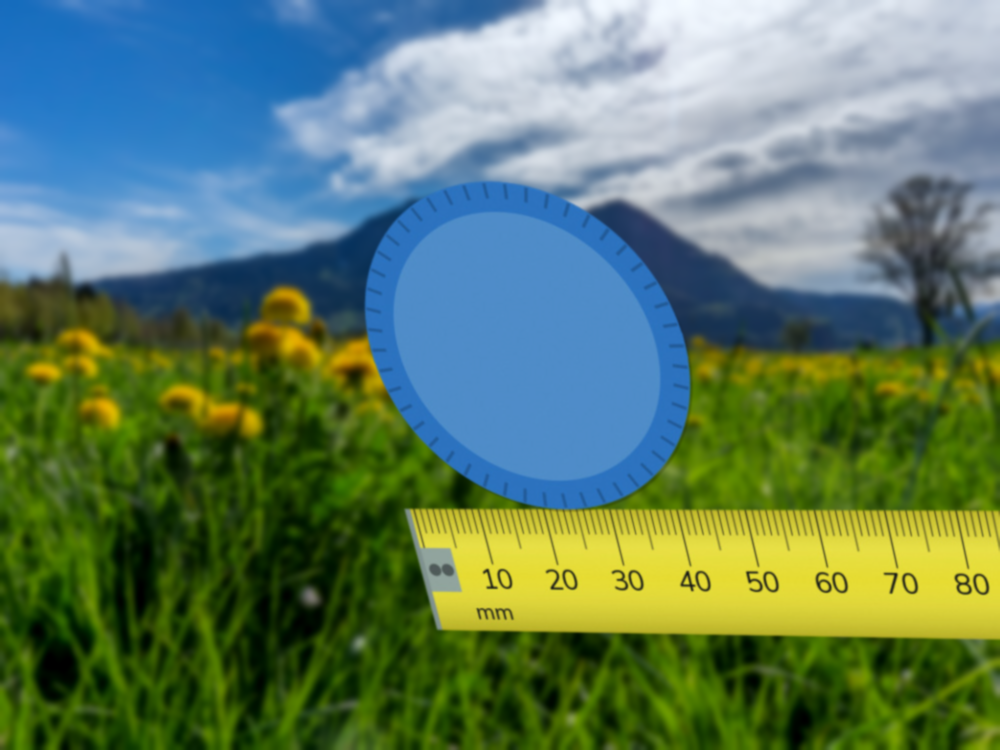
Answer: 47 mm
